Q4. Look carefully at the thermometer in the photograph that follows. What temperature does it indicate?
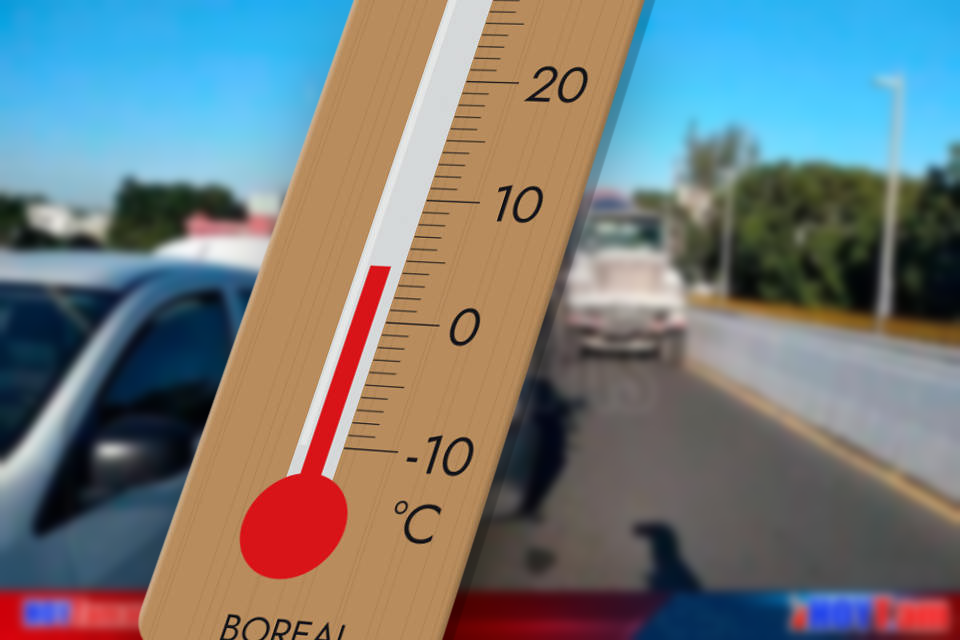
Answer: 4.5 °C
